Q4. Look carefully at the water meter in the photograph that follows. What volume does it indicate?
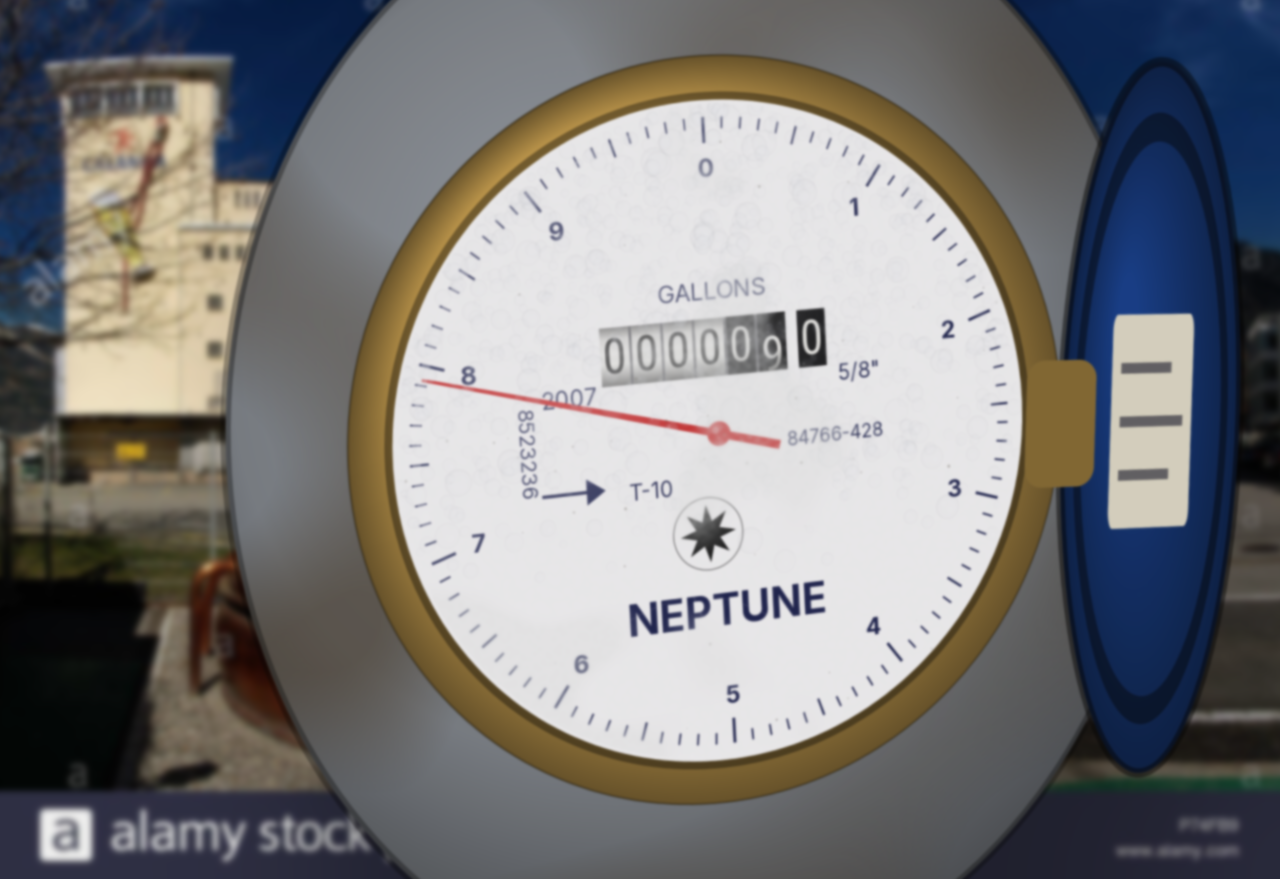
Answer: 87.9 gal
